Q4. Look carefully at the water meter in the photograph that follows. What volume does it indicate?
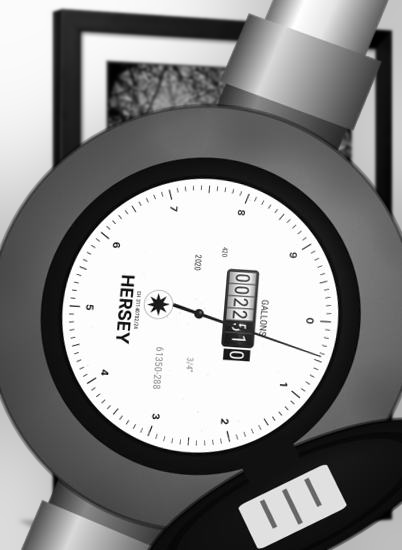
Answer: 22510.4 gal
